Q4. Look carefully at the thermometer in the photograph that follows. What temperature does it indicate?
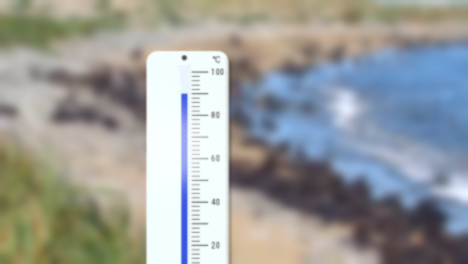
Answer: 90 °C
